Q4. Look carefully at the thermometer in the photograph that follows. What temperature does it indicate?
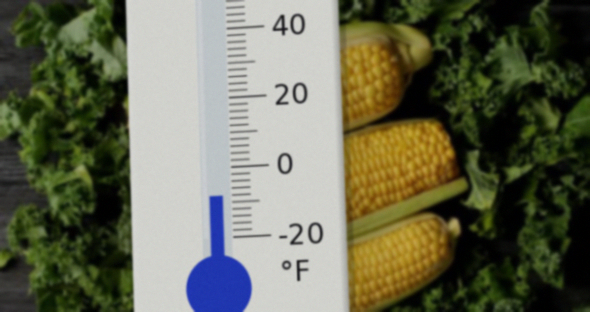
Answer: -8 °F
